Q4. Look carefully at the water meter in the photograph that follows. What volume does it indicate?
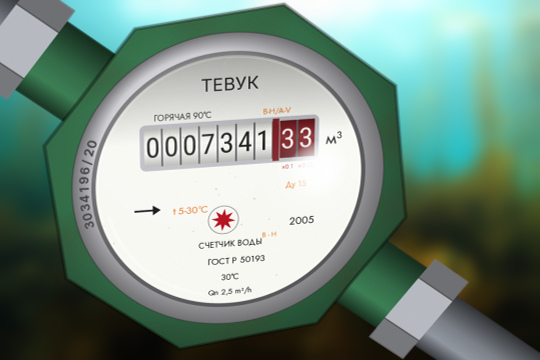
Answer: 7341.33 m³
